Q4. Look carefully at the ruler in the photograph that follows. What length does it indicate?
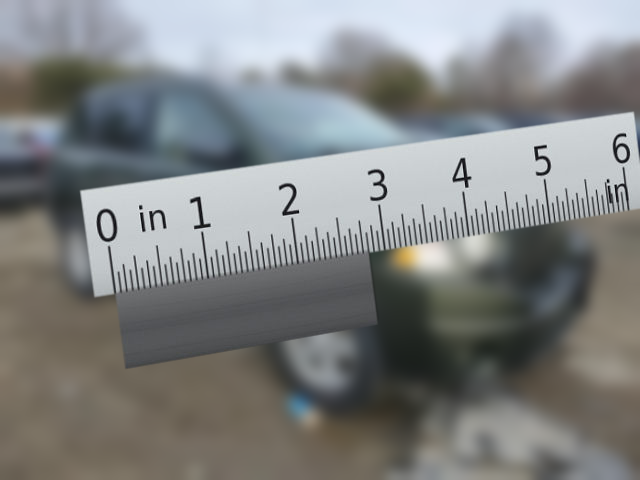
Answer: 2.8125 in
